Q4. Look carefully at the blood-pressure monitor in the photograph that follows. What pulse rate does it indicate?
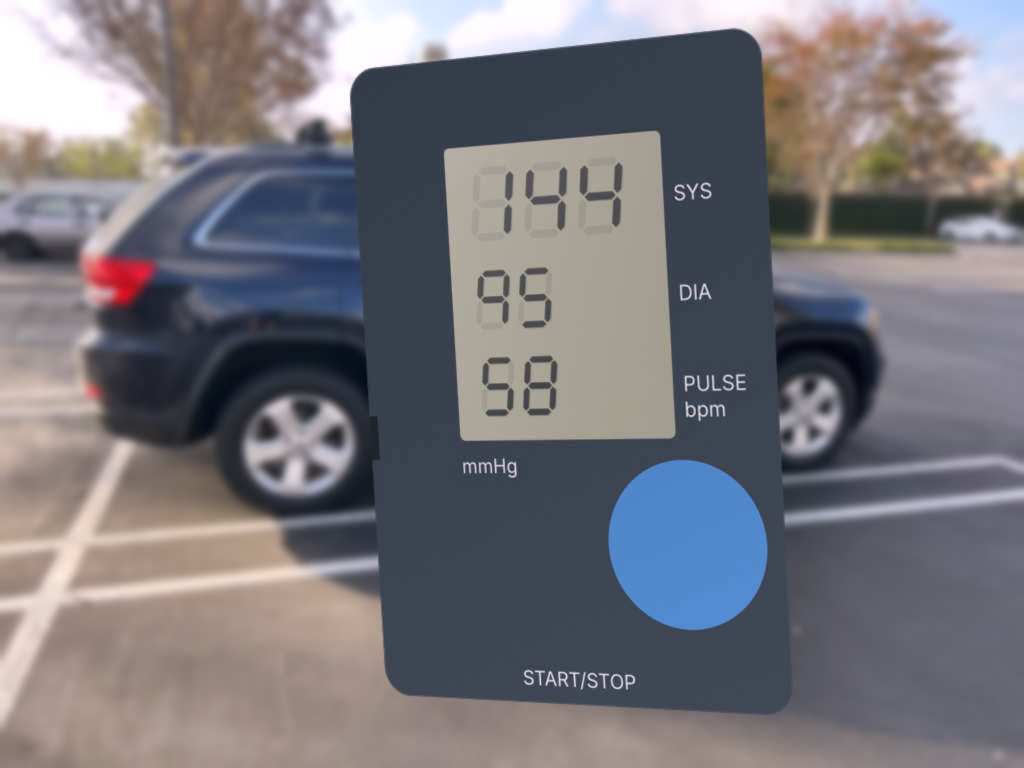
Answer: 58 bpm
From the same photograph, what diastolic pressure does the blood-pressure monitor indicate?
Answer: 95 mmHg
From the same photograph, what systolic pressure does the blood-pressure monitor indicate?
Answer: 144 mmHg
